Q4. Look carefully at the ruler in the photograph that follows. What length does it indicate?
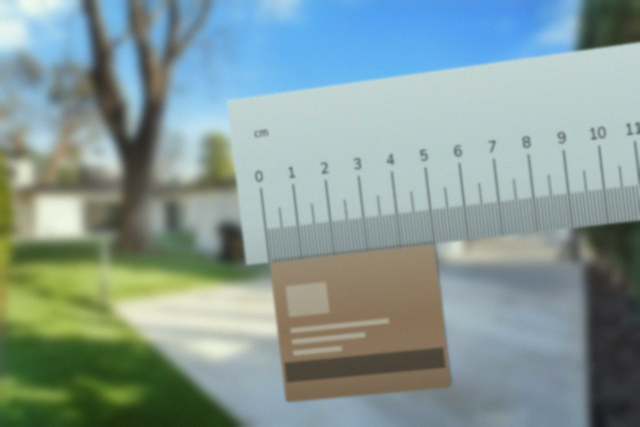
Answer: 5 cm
